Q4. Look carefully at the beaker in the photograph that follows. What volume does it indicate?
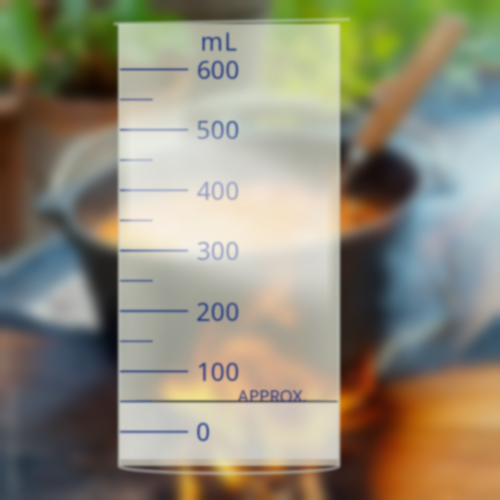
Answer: 50 mL
